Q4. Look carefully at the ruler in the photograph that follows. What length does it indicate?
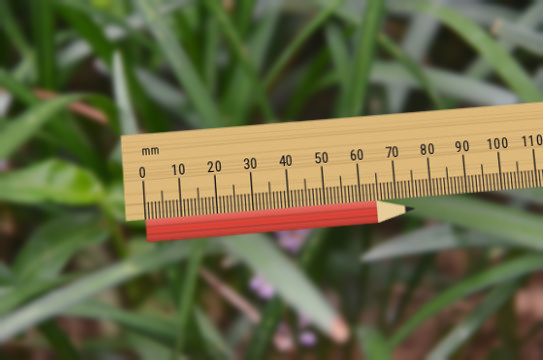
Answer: 75 mm
